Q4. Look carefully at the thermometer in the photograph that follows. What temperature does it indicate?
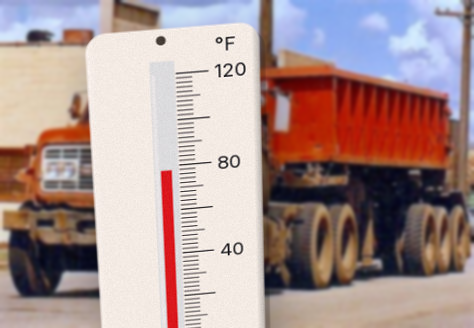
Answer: 78 °F
